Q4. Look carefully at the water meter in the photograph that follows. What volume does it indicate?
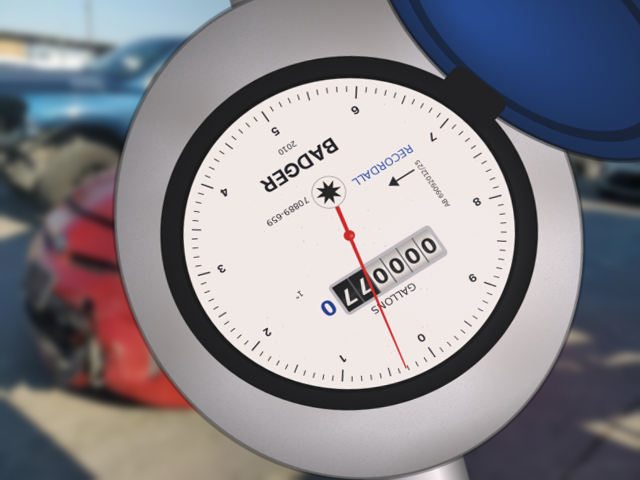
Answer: 770.3 gal
